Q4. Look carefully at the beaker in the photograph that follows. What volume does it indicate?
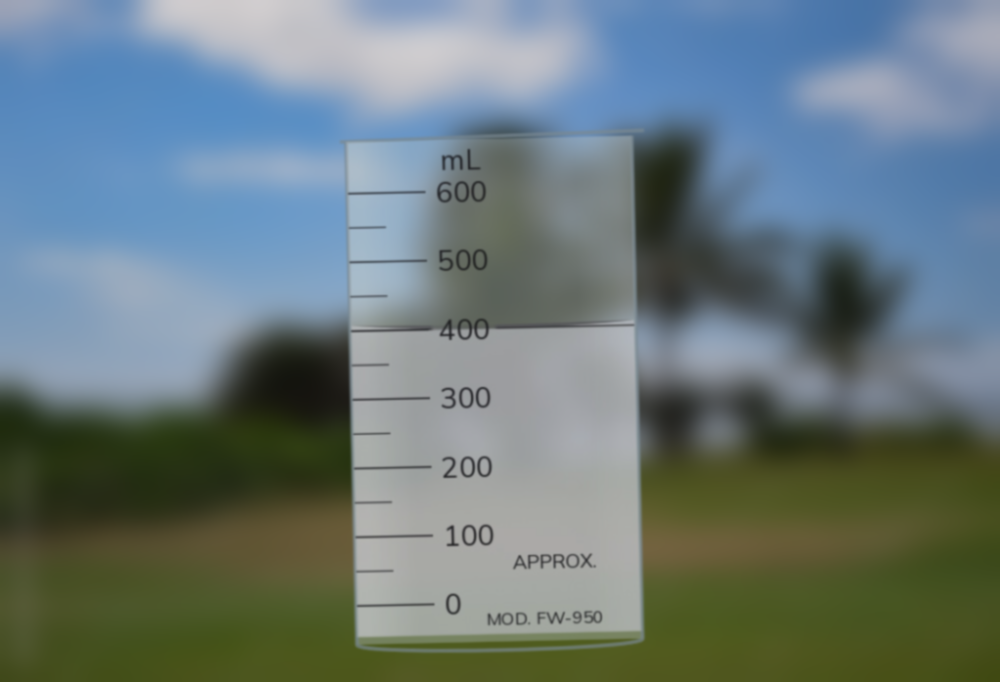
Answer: 400 mL
